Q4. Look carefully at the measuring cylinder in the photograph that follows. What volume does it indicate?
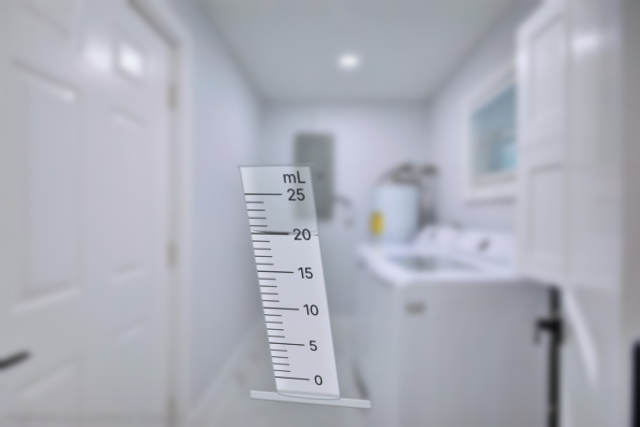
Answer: 20 mL
